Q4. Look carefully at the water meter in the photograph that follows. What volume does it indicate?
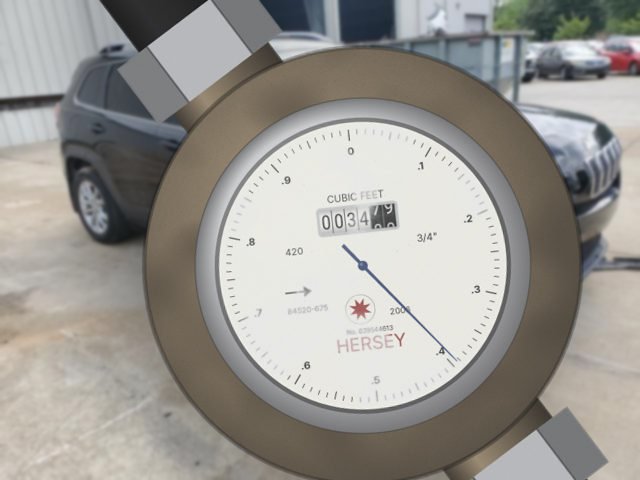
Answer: 3479.39 ft³
